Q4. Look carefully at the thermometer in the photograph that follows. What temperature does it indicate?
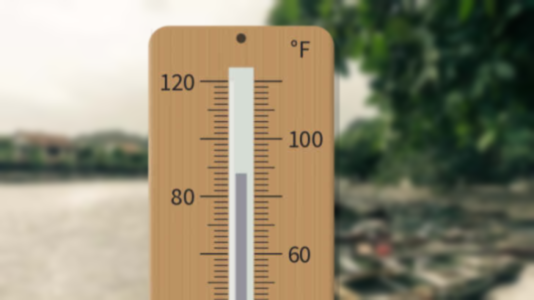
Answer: 88 °F
